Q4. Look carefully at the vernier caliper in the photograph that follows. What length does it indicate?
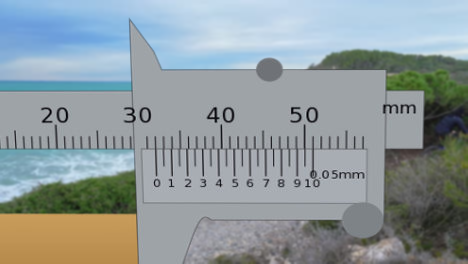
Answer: 32.0 mm
